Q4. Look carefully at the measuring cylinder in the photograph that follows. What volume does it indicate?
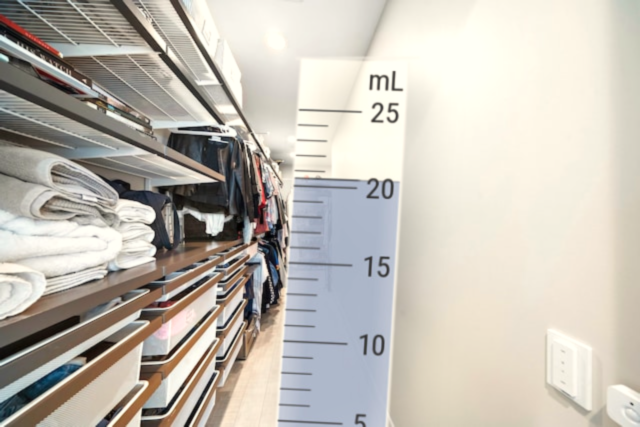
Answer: 20.5 mL
